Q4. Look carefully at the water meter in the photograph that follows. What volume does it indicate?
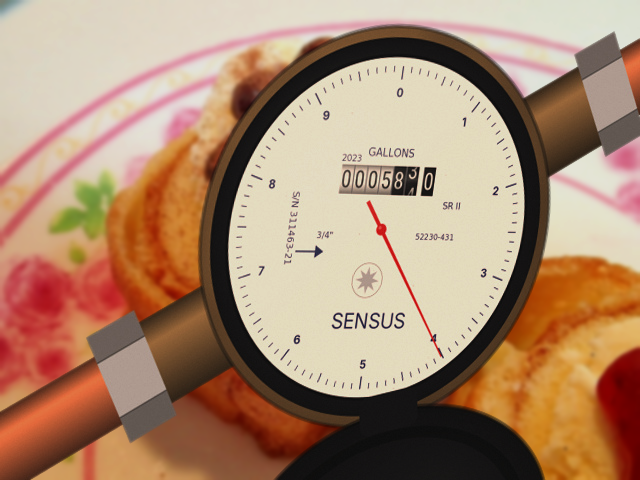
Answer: 5834.0 gal
